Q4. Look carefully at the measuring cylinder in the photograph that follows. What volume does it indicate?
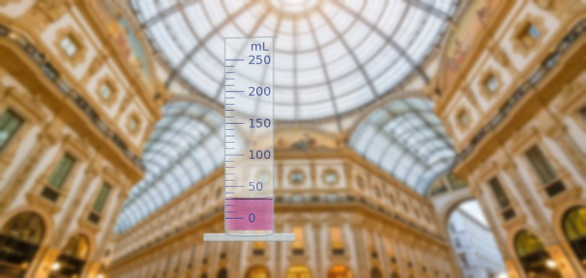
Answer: 30 mL
